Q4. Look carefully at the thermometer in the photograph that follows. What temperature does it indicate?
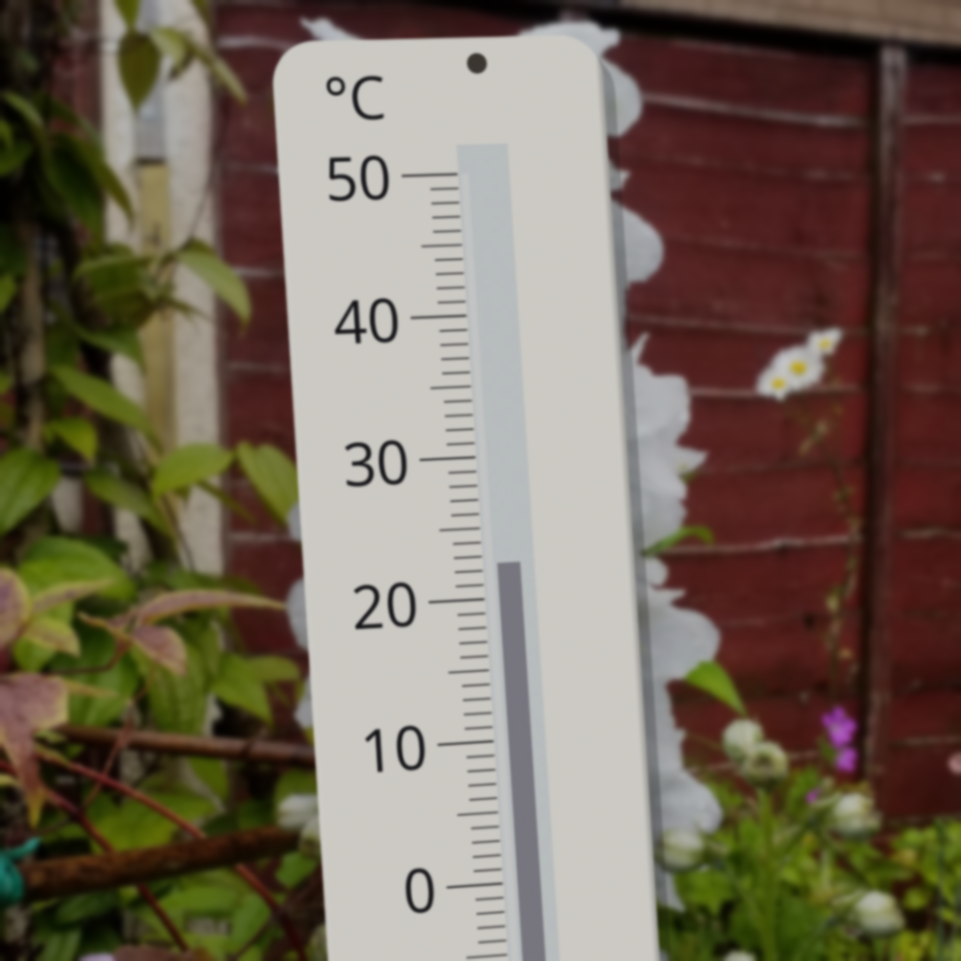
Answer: 22.5 °C
